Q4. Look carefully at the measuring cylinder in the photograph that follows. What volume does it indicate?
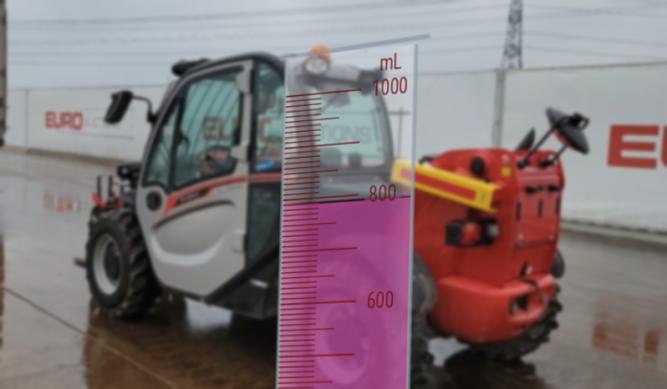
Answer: 790 mL
